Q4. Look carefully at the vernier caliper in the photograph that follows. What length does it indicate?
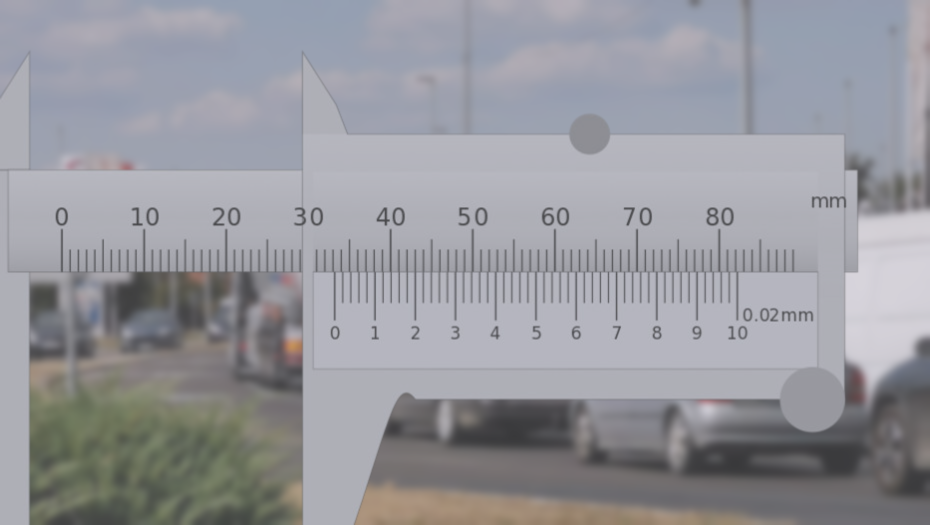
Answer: 33.2 mm
